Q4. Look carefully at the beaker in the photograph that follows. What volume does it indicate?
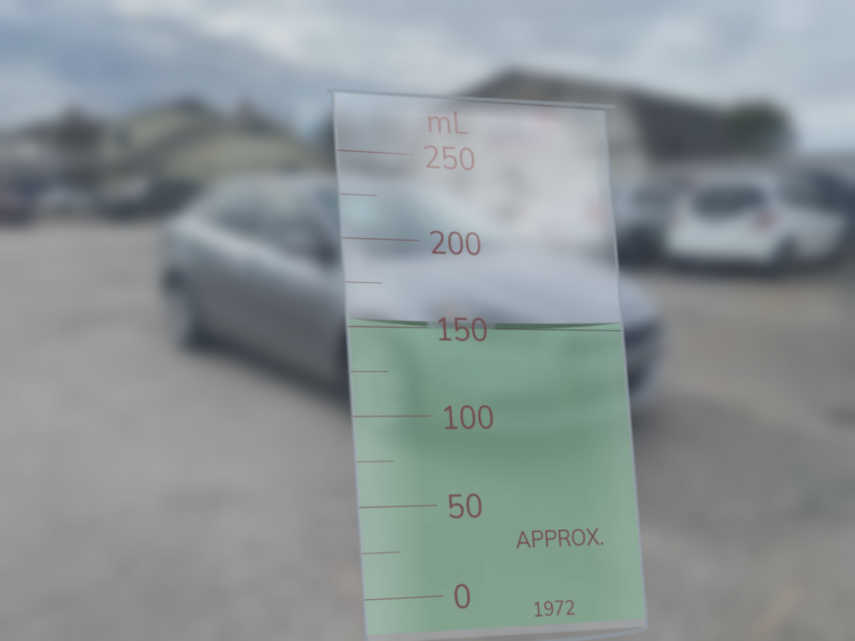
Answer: 150 mL
